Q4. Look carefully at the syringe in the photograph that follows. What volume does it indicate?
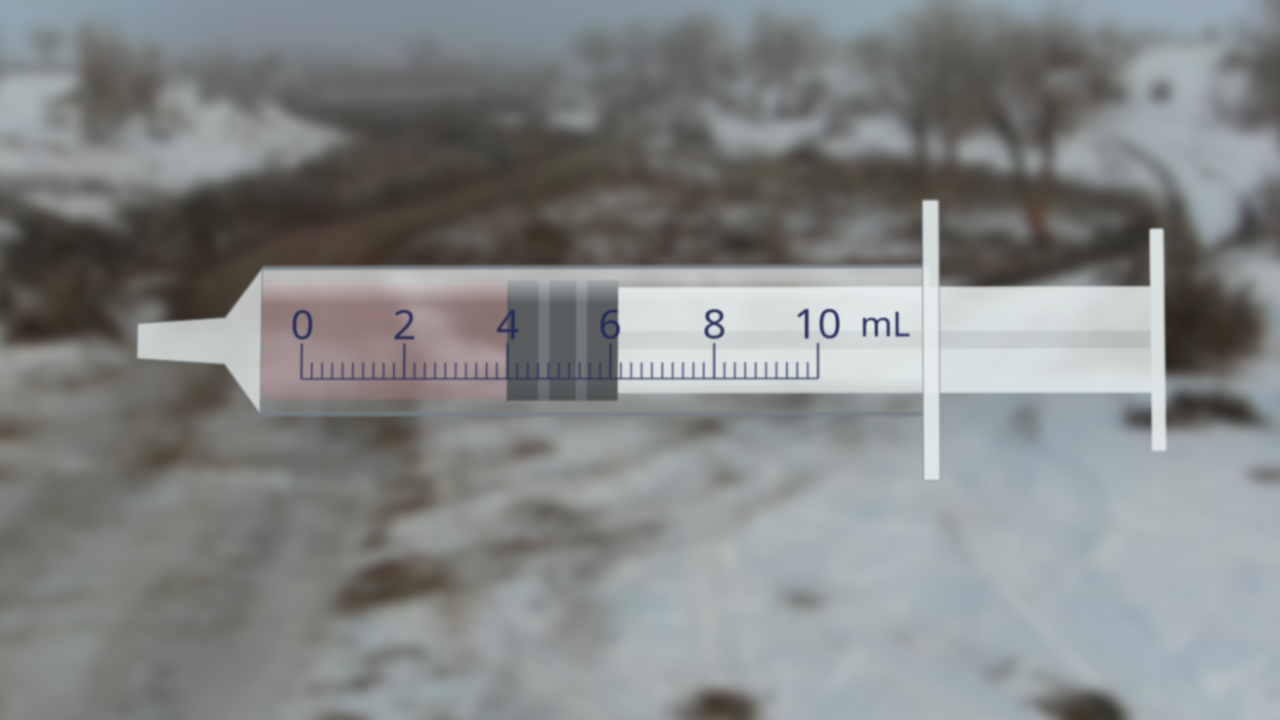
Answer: 4 mL
